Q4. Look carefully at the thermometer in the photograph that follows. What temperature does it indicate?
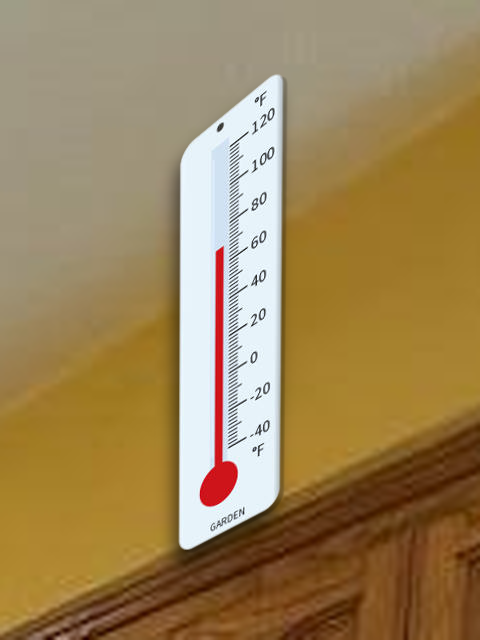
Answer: 70 °F
